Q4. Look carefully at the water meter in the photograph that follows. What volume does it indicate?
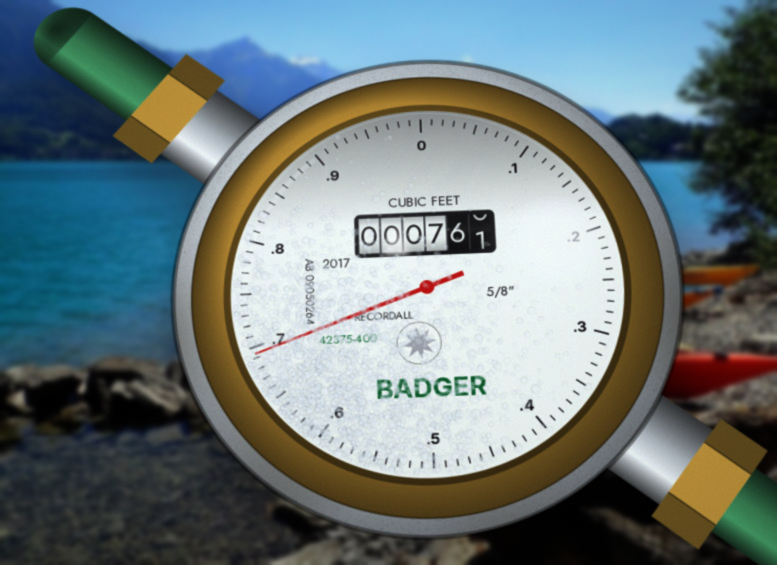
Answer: 760.69 ft³
